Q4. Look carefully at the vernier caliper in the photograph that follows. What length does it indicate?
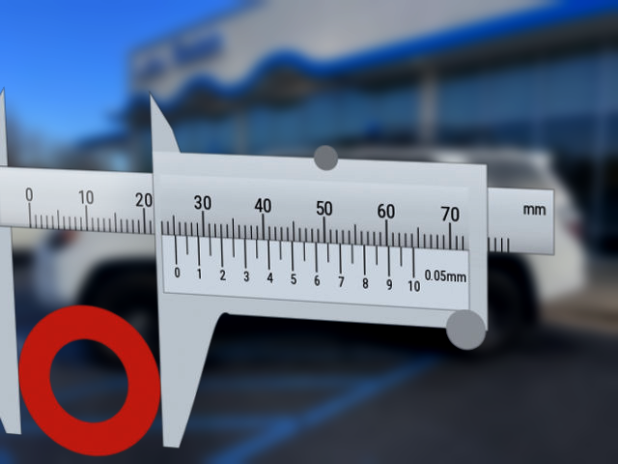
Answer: 25.2 mm
